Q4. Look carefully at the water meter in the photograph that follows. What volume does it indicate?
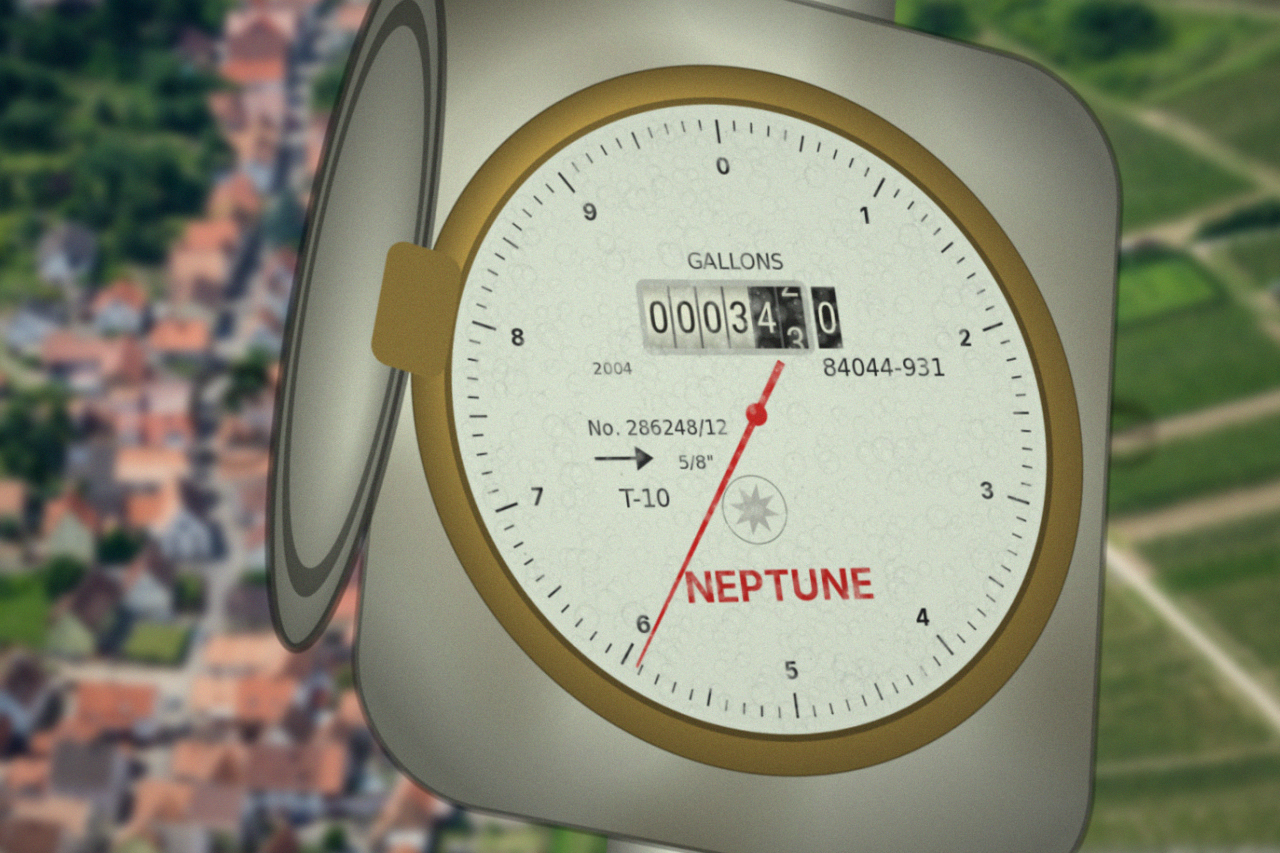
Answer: 3425.9 gal
